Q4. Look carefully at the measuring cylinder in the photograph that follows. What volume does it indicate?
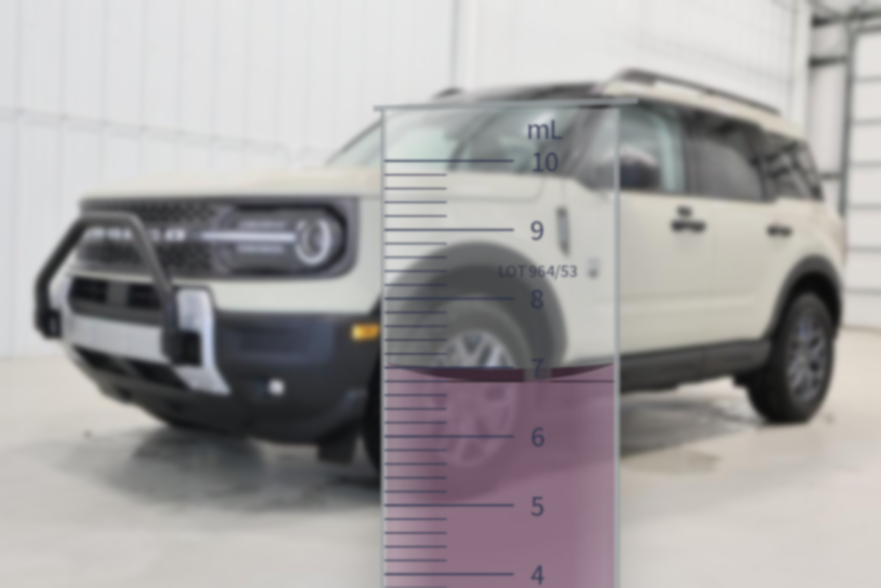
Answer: 6.8 mL
